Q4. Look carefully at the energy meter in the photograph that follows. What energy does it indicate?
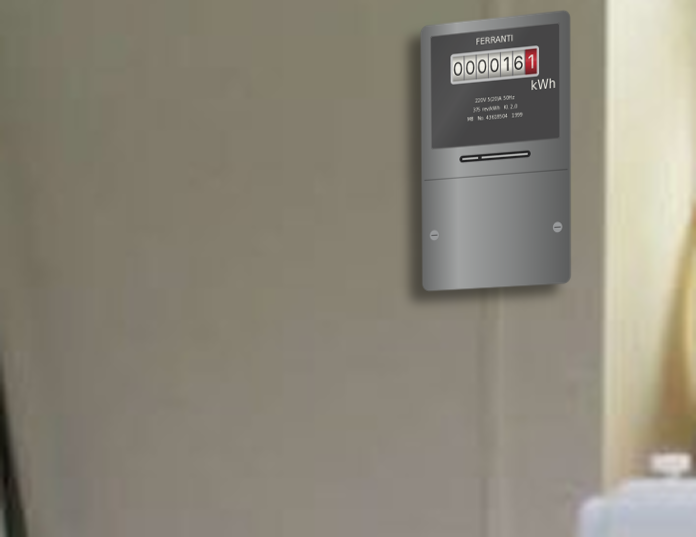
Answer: 16.1 kWh
